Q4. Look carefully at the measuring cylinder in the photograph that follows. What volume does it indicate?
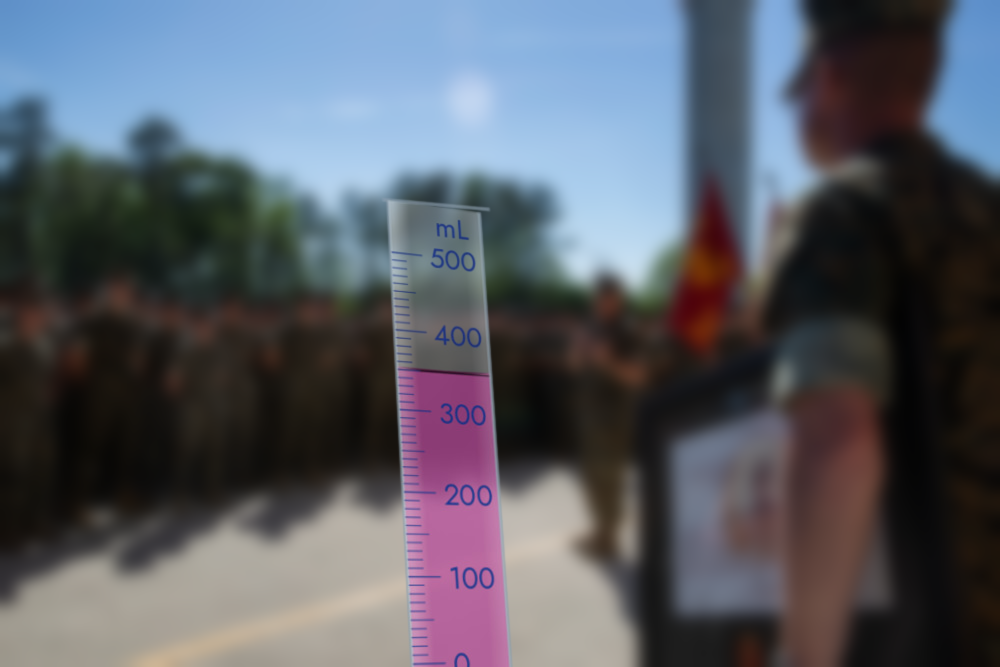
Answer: 350 mL
